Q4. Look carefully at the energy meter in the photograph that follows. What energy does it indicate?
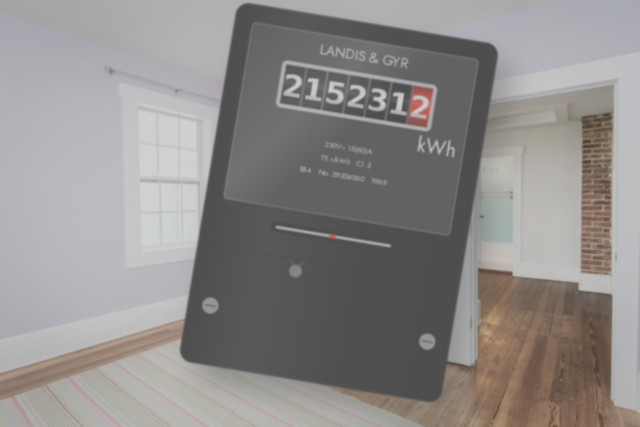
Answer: 215231.2 kWh
